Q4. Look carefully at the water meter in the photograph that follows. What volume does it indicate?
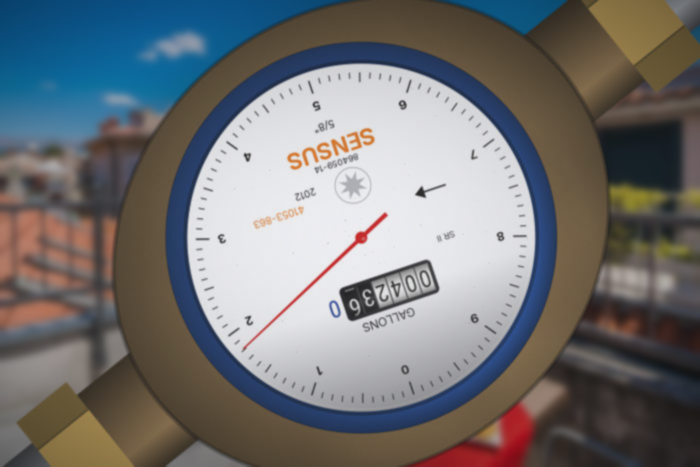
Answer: 42361.8 gal
